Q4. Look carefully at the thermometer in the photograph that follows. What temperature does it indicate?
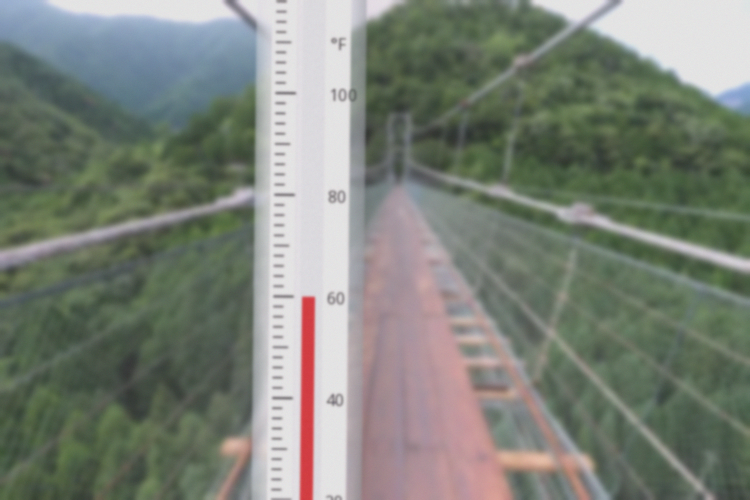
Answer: 60 °F
